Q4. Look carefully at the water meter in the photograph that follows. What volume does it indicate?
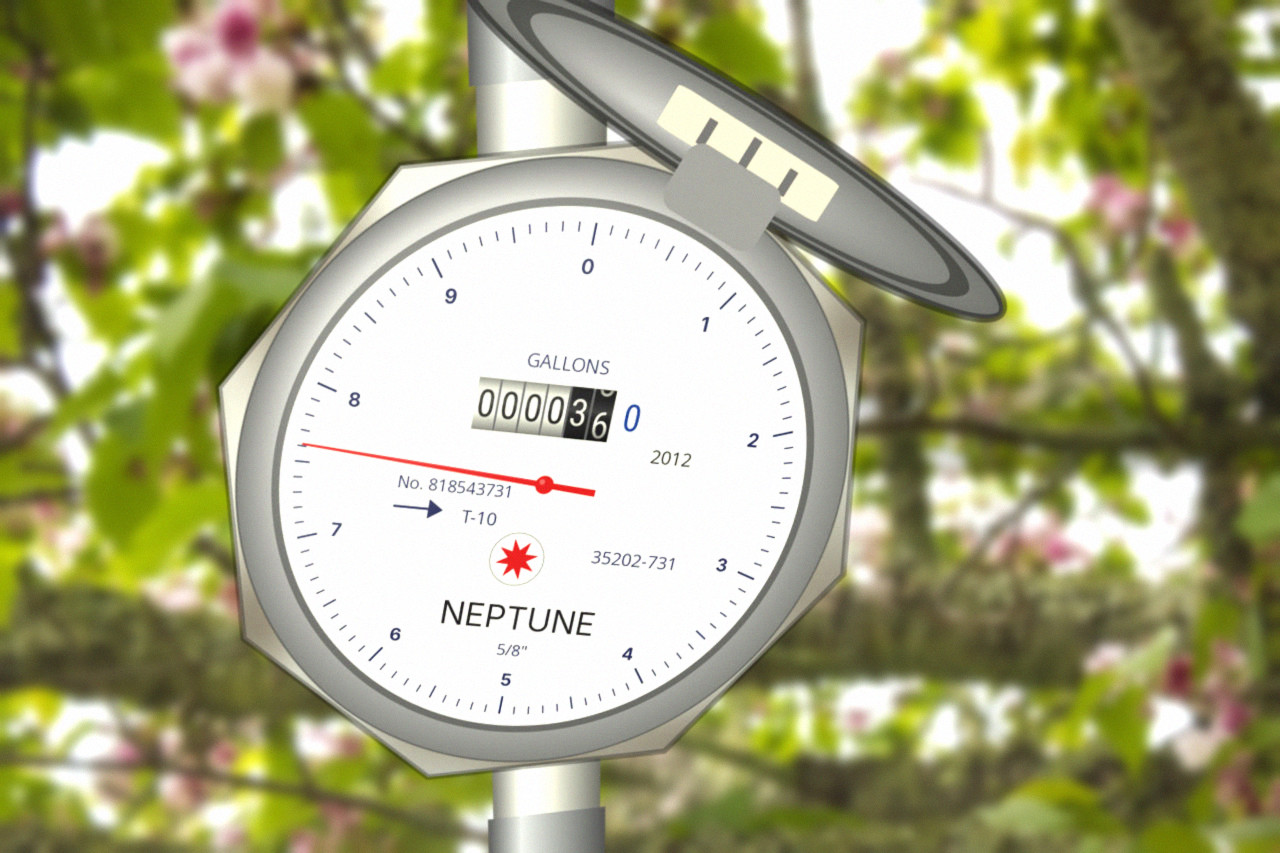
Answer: 357.6 gal
